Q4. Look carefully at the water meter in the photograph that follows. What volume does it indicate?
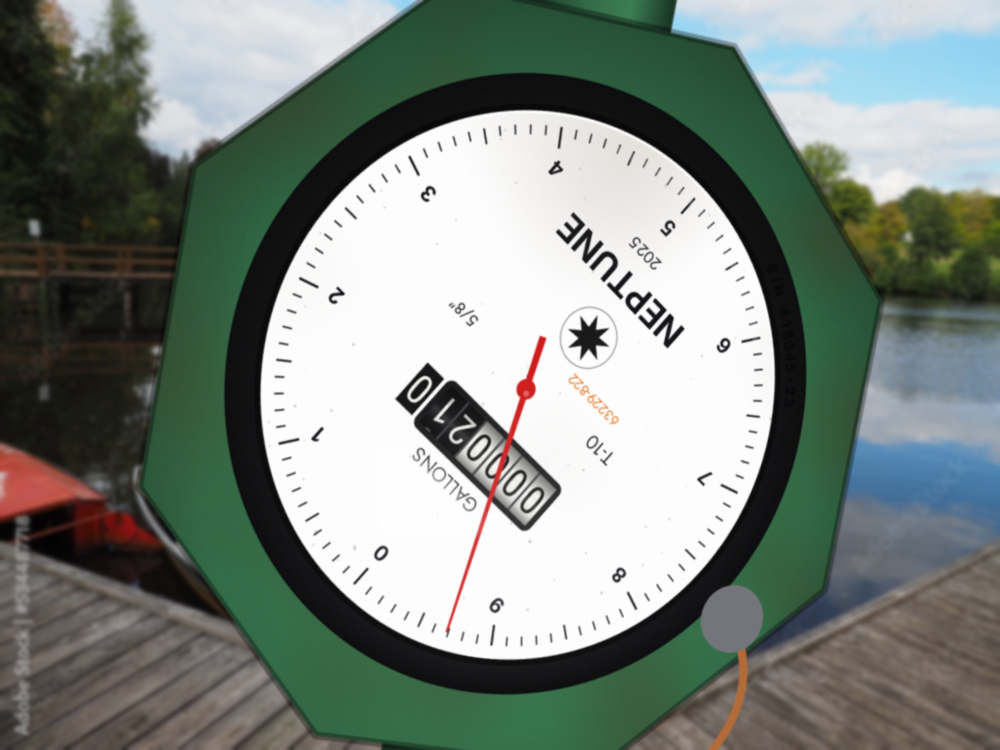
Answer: 209.3 gal
